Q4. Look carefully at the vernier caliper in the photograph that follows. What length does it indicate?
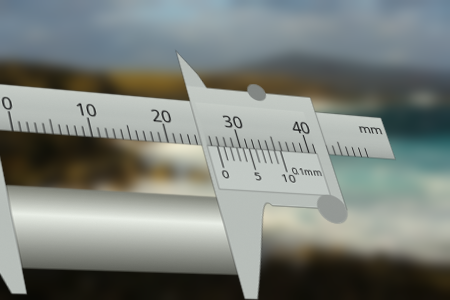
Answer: 26.8 mm
